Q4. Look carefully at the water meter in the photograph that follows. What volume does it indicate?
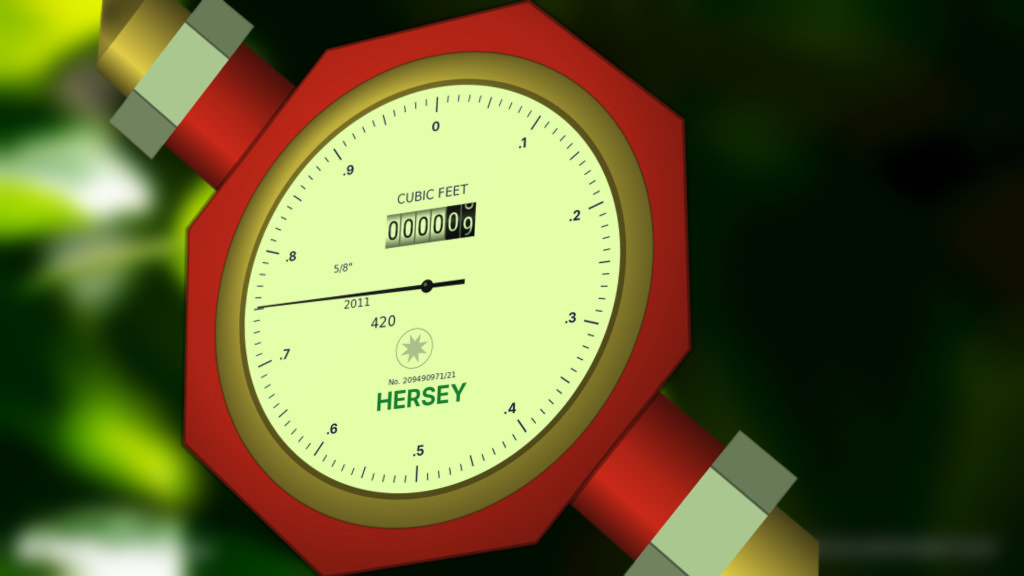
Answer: 8.75 ft³
